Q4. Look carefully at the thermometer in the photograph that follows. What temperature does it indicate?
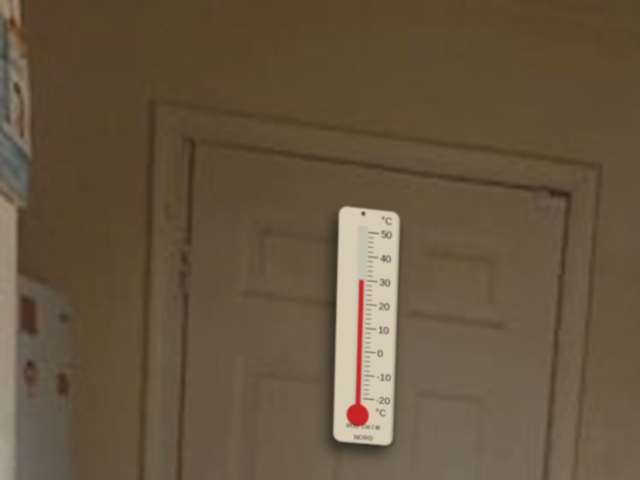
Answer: 30 °C
